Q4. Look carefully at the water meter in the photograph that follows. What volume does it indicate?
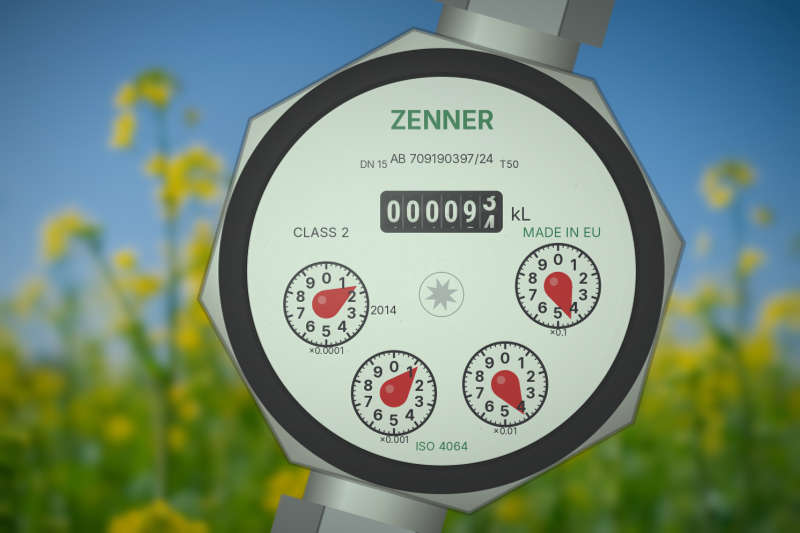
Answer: 93.4411 kL
